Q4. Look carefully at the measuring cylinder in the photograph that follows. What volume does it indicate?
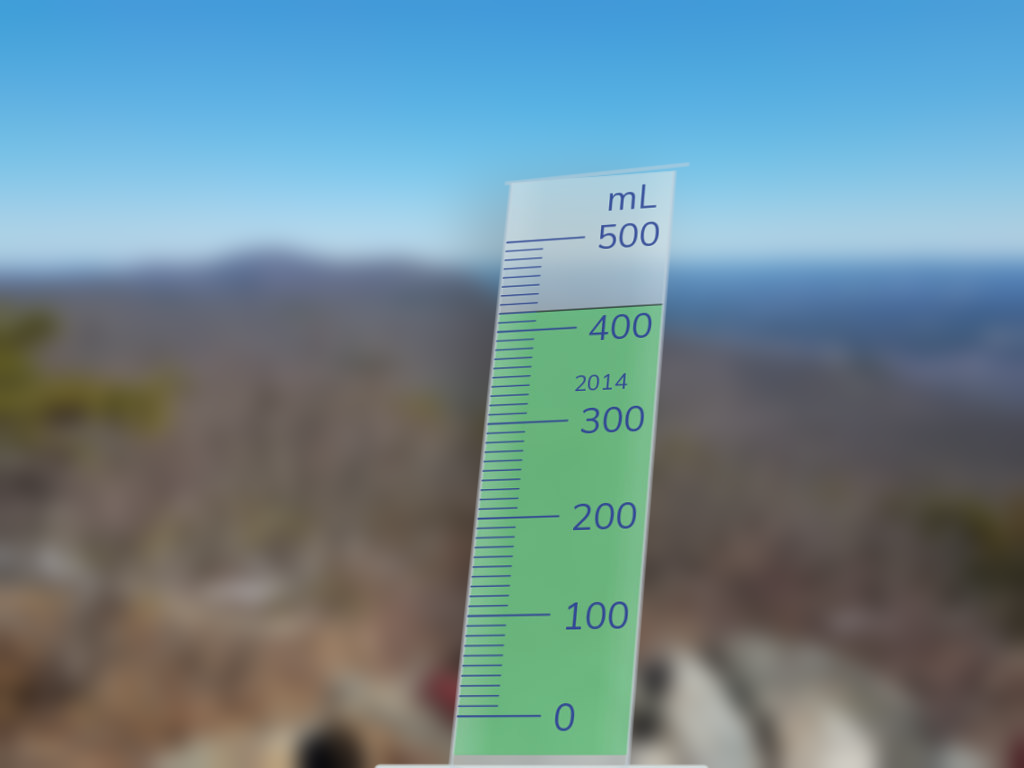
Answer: 420 mL
